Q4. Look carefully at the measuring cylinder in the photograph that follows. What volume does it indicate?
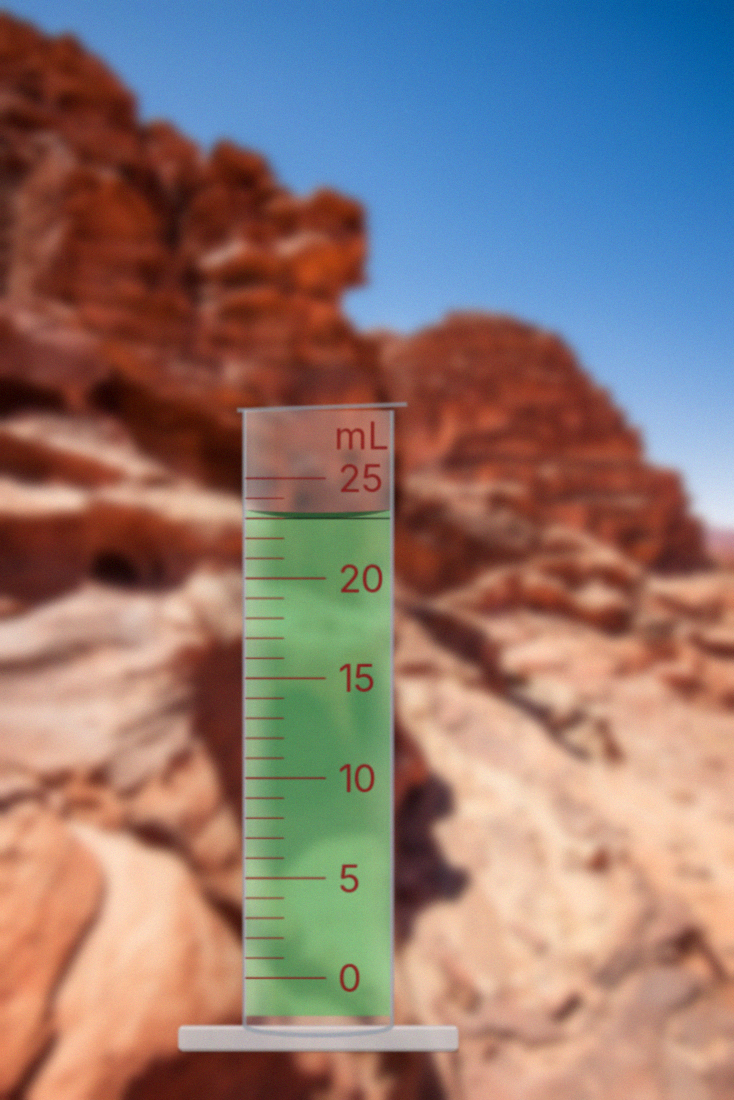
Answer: 23 mL
